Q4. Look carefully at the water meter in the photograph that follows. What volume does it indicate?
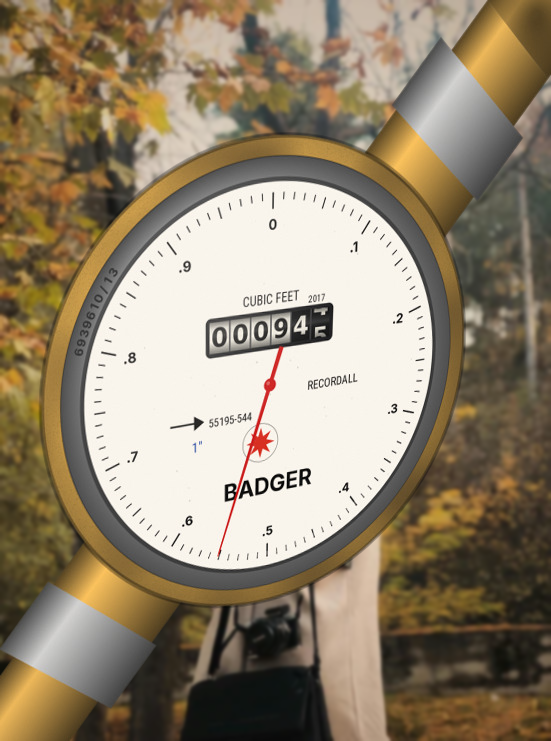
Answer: 944.55 ft³
